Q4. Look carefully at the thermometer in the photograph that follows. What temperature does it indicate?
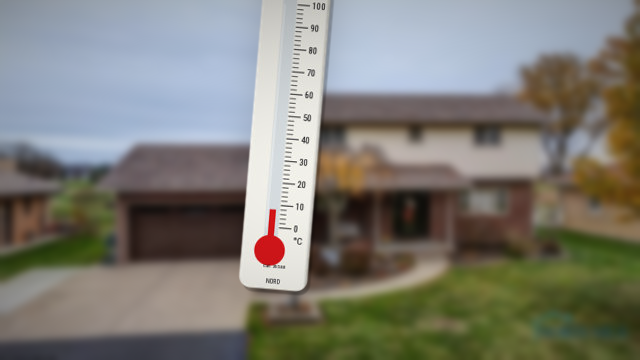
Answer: 8 °C
